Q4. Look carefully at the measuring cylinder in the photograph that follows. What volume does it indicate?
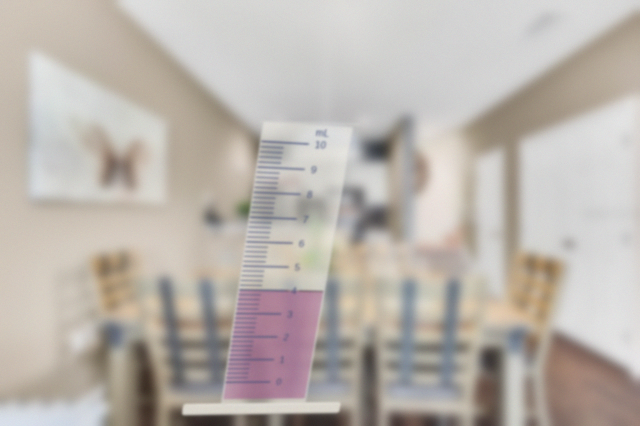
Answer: 4 mL
